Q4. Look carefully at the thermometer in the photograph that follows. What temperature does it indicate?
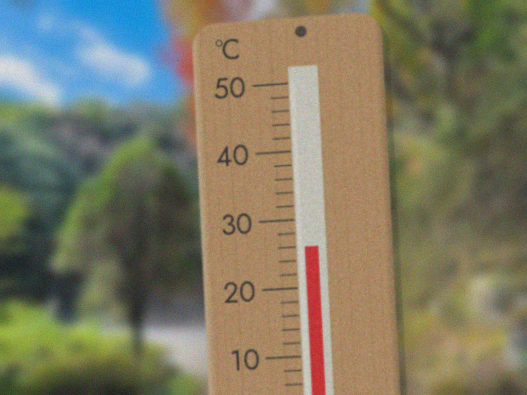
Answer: 26 °C
